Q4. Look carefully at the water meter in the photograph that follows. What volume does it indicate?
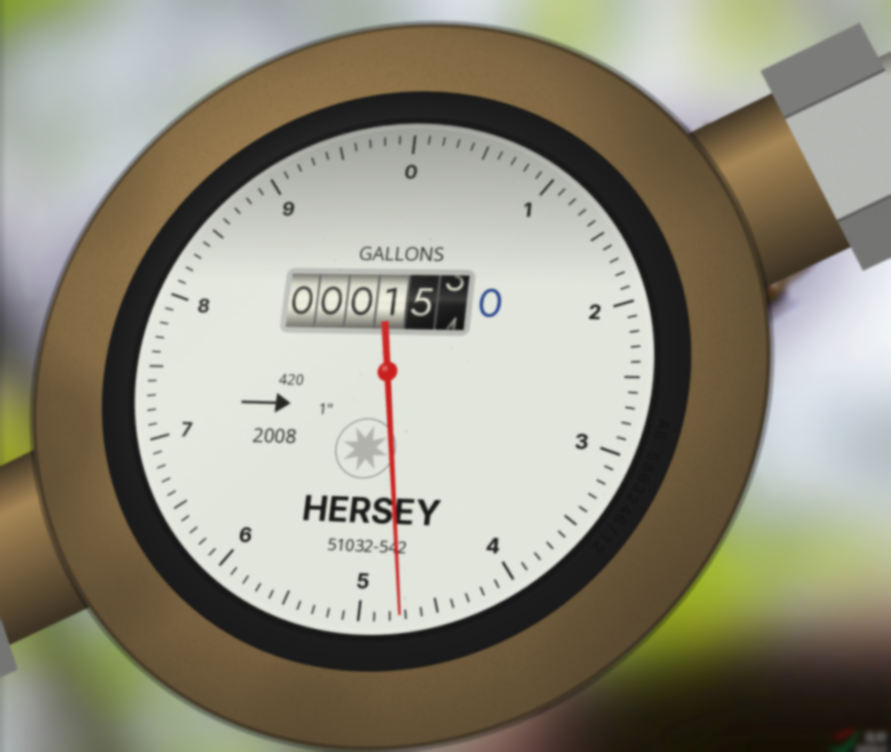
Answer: 1534.7 gal
